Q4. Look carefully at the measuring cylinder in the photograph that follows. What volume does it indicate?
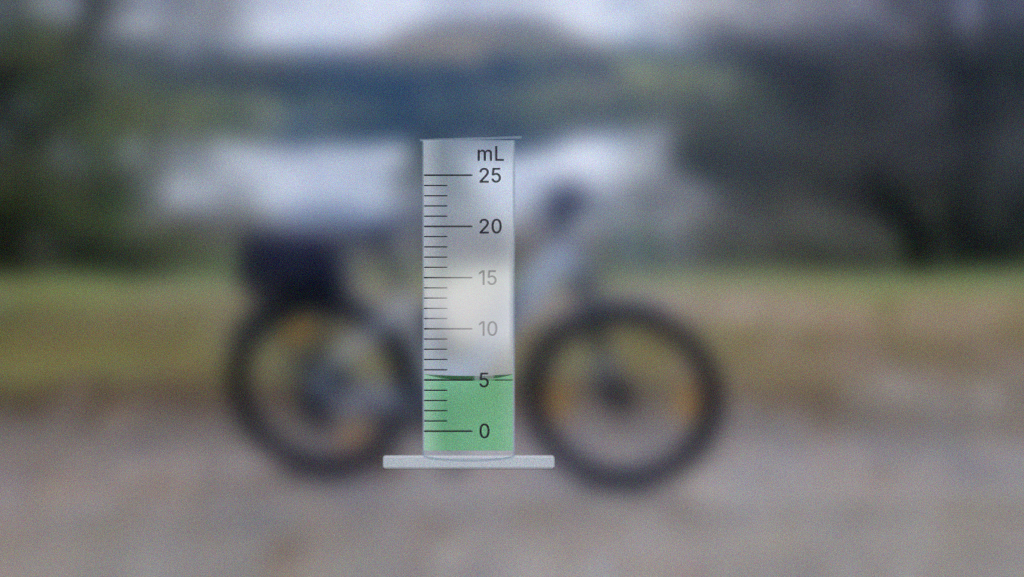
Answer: 5 mL
